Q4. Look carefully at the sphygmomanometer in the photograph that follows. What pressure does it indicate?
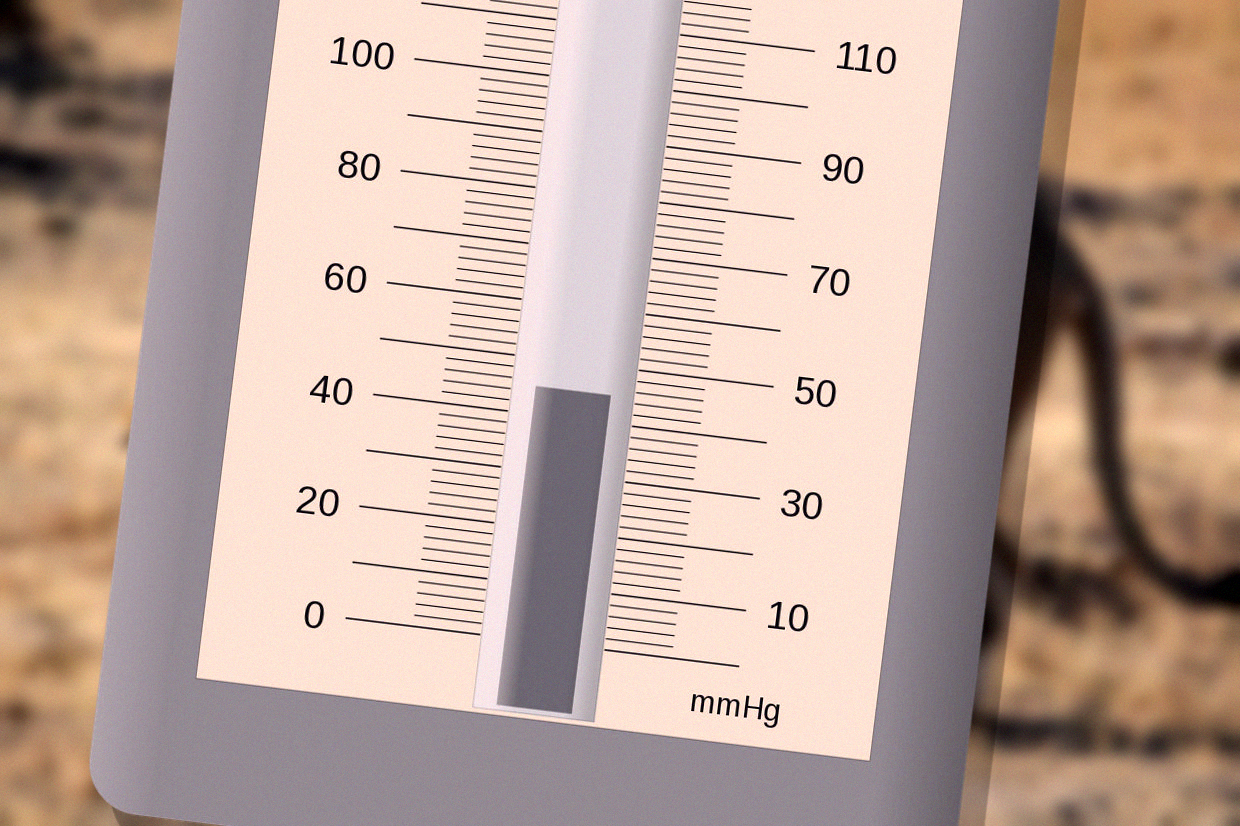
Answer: 45 mmHg
